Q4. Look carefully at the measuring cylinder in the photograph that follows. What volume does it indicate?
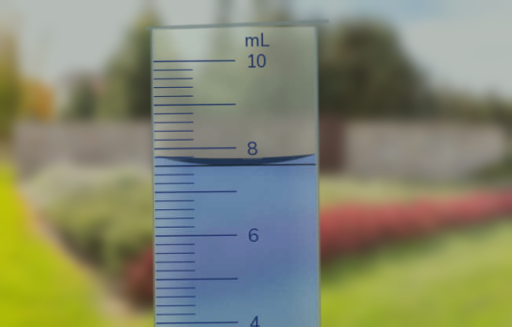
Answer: 7.6 mL
